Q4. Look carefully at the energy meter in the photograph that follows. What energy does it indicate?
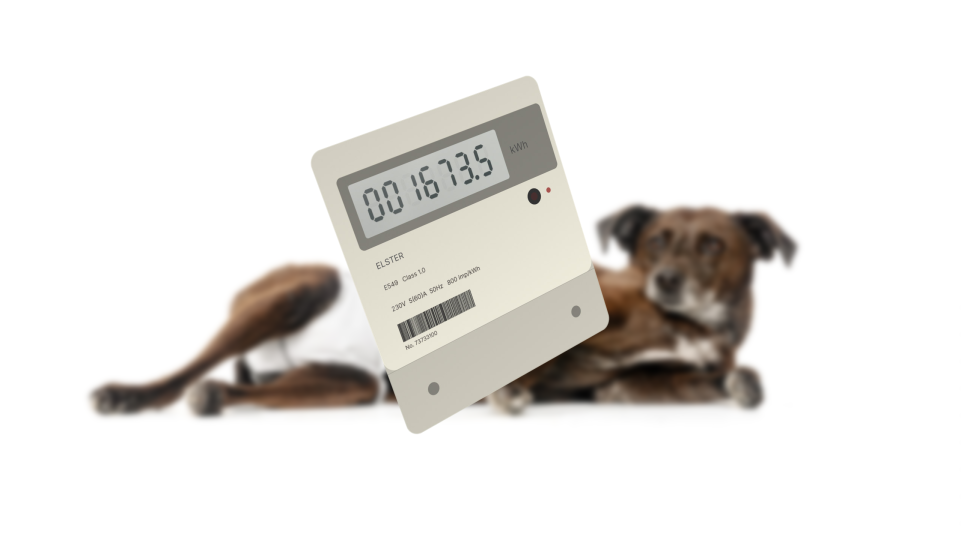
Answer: 1673.5 kWh
